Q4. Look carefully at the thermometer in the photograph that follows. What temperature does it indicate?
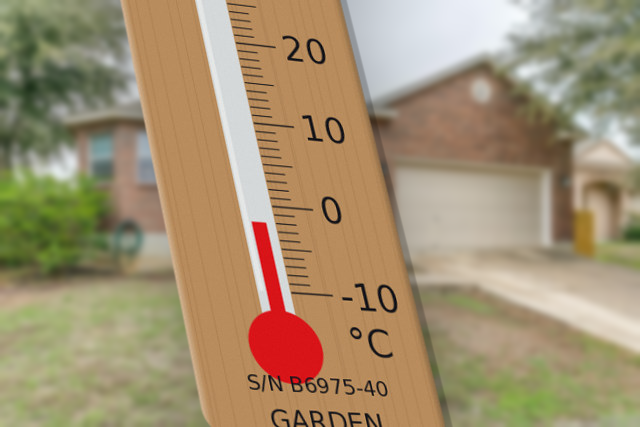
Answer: -2 °C
